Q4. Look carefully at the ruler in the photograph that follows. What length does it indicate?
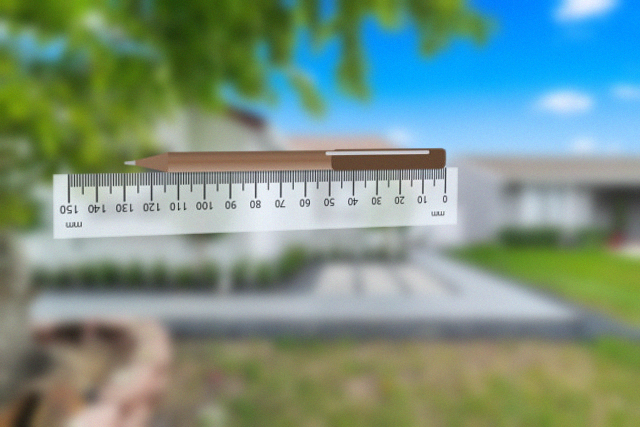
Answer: 130 mm
